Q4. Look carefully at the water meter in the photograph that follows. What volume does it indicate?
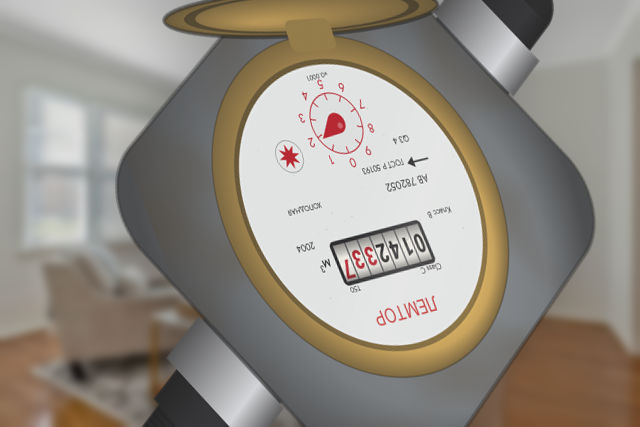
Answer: 142.3371 m³
